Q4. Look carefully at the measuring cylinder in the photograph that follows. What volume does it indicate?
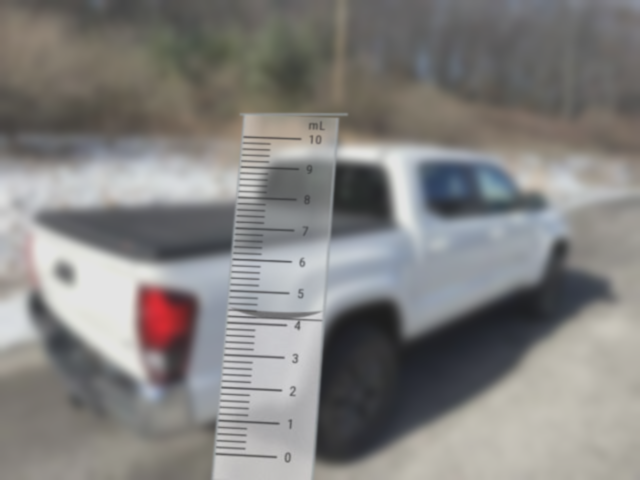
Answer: 4.2 mL
